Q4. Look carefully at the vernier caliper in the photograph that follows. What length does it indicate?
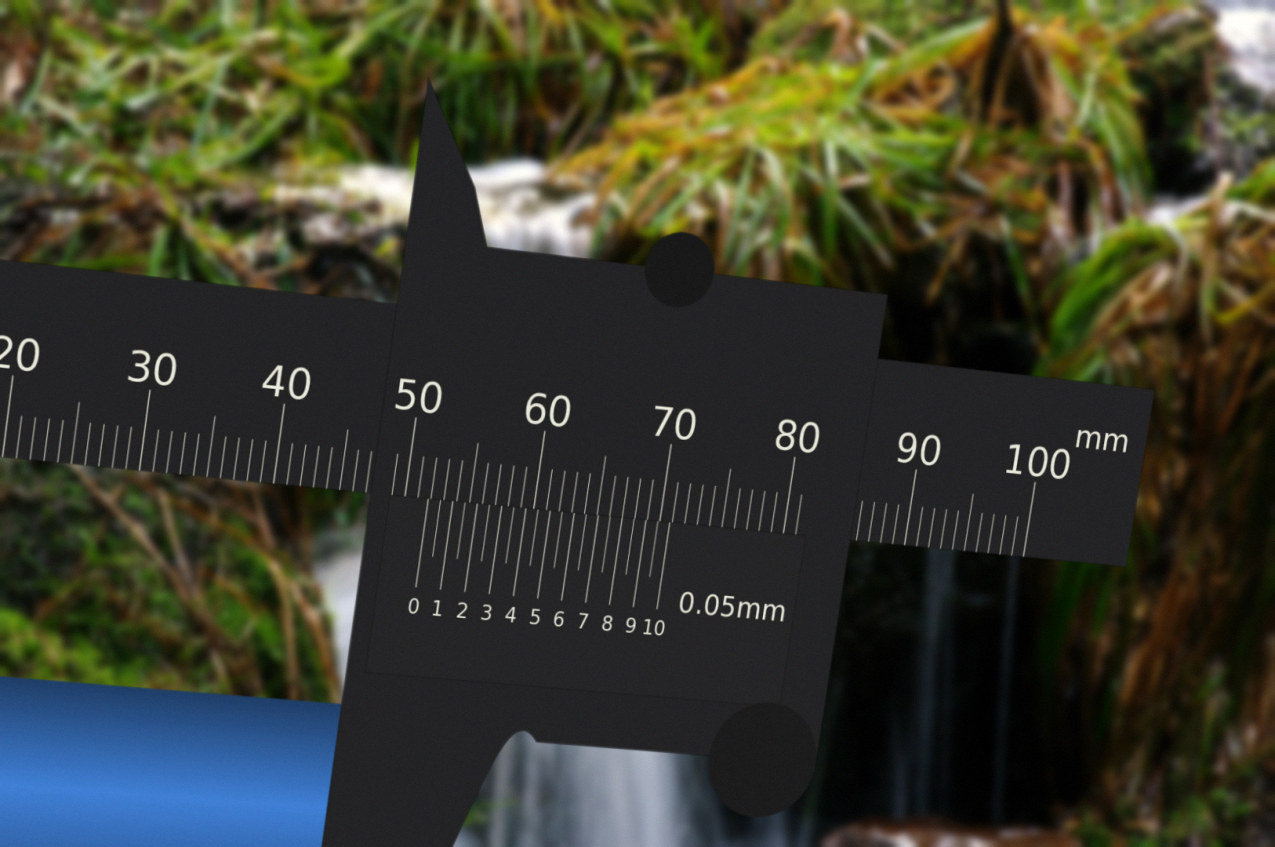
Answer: 51.8 mm
